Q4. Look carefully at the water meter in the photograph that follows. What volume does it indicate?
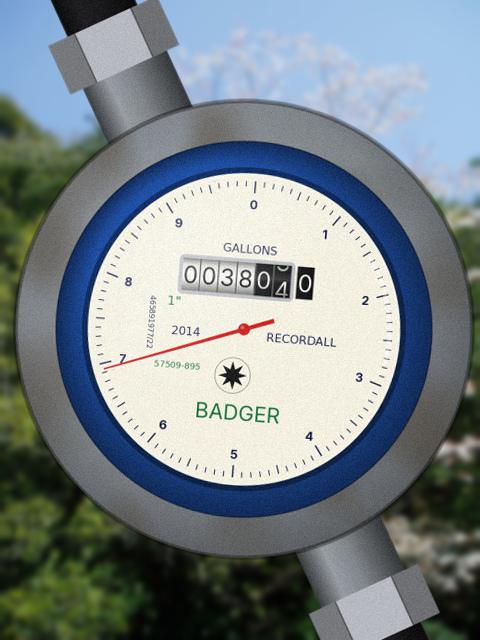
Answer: 38036.9 gal
